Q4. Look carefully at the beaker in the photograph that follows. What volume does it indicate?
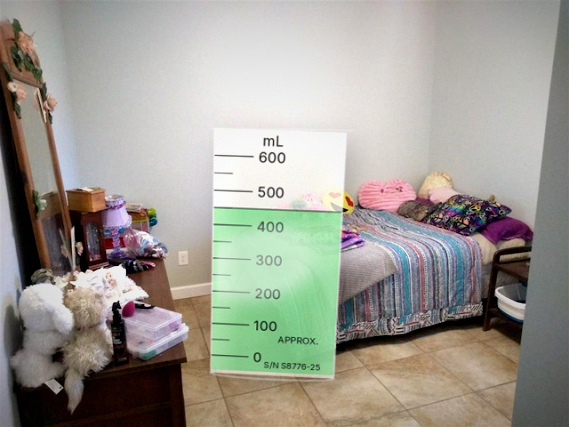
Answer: 450 mL
